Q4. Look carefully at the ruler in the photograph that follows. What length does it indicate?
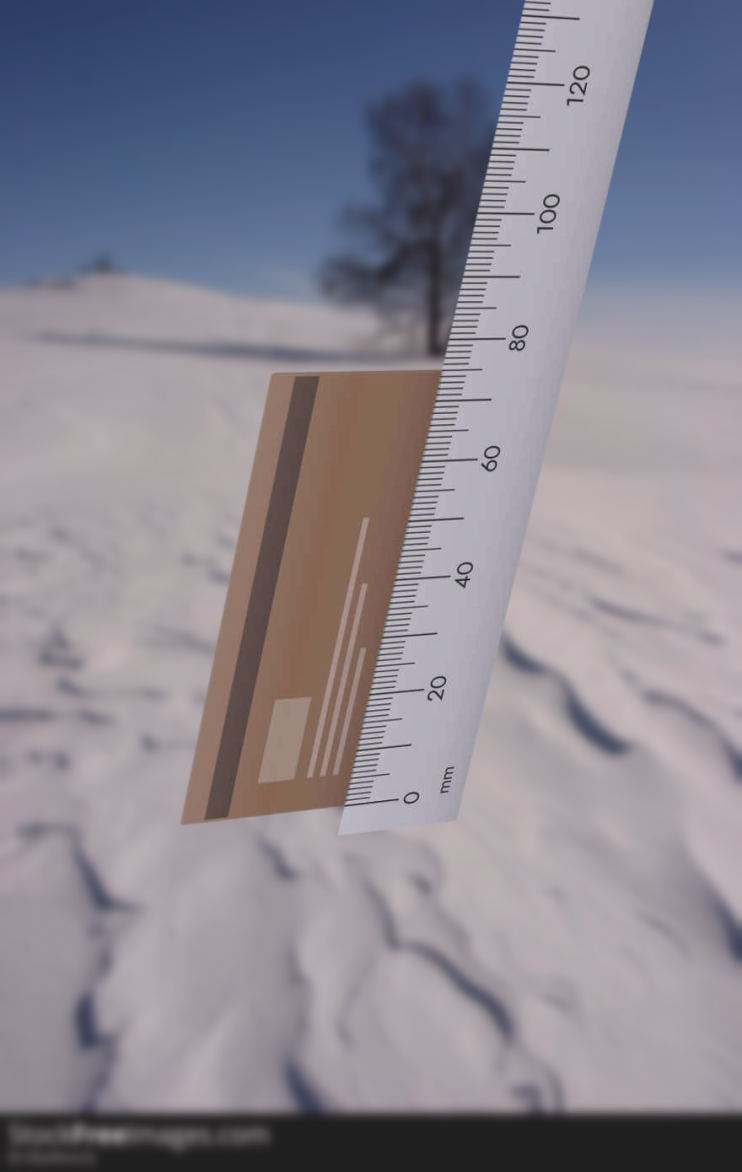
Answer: 75 mm
